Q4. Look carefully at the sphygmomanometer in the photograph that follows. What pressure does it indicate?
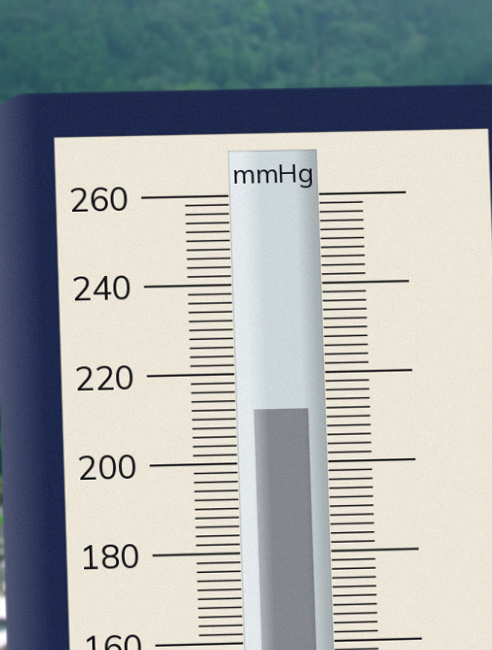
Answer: 212 mmHg
